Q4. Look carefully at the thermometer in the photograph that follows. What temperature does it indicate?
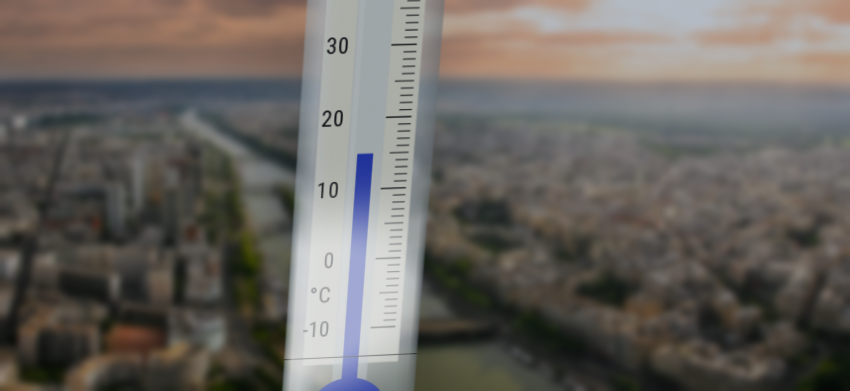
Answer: 15 °C
